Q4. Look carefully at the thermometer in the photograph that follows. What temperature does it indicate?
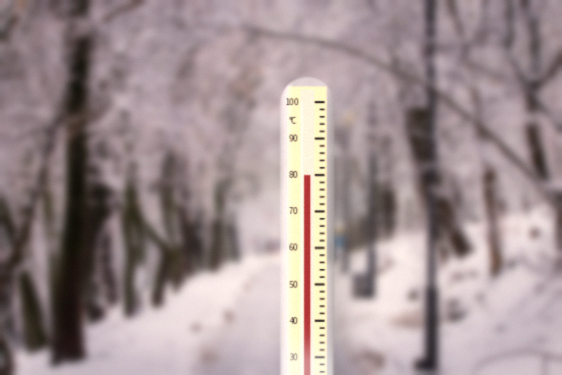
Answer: 80 °C
